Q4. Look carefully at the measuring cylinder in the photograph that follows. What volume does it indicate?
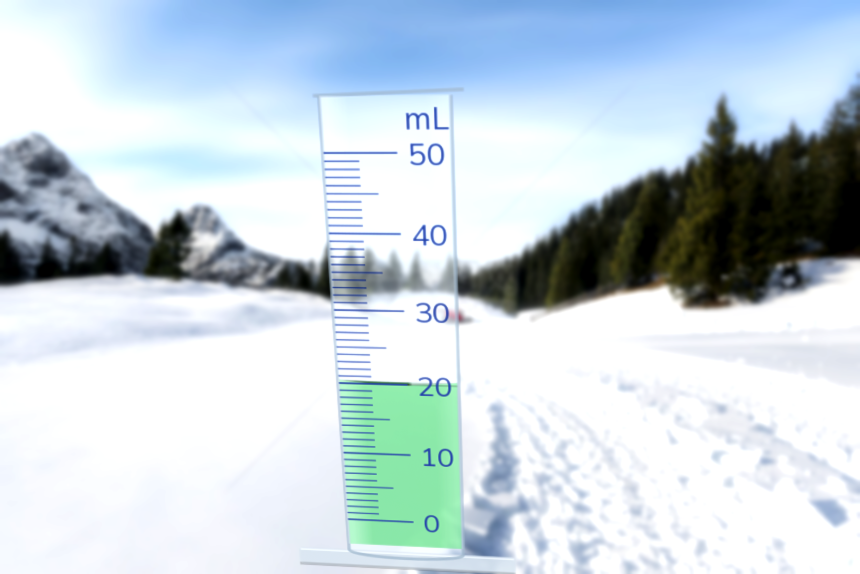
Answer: 20 mL
